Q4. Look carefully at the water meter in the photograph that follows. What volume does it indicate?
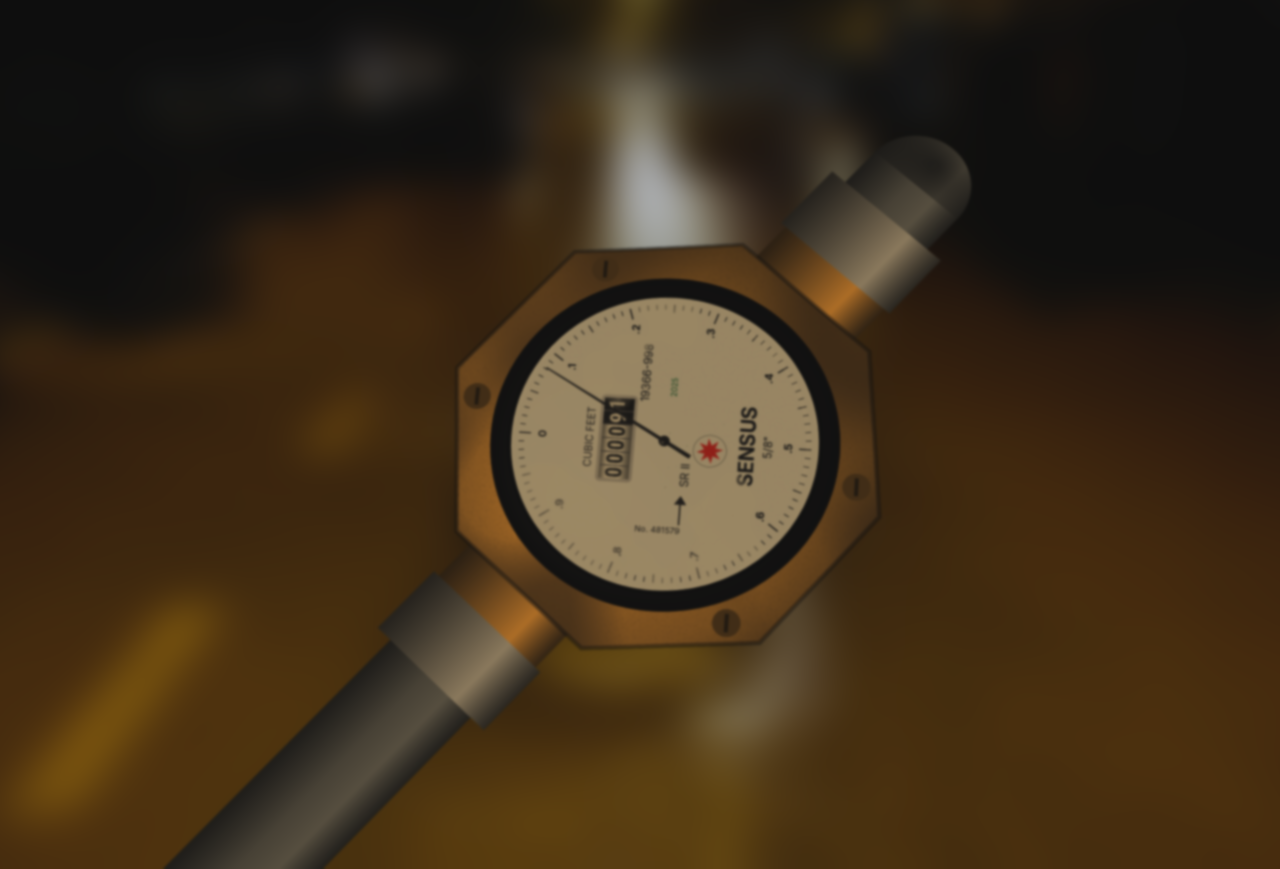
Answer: 91.08 ft³
